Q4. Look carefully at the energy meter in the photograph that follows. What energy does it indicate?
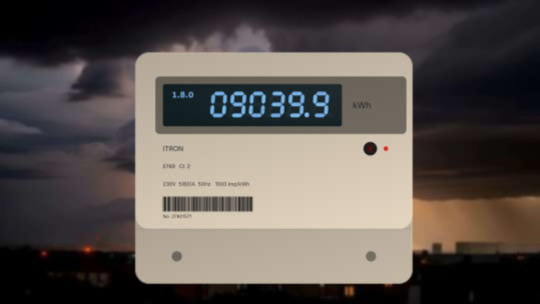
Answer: 9039.9 kWh
